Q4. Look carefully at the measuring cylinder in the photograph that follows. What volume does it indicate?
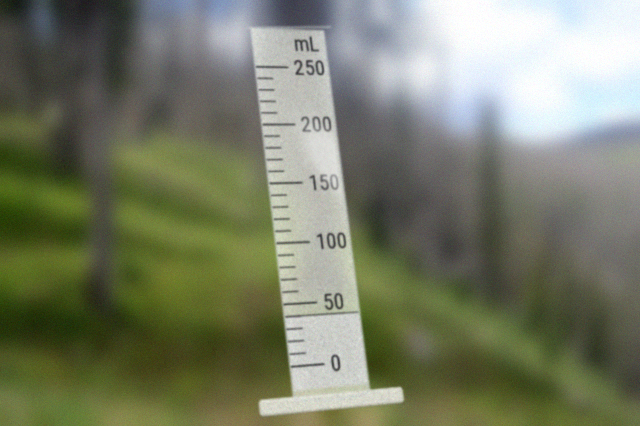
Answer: 40 mL
